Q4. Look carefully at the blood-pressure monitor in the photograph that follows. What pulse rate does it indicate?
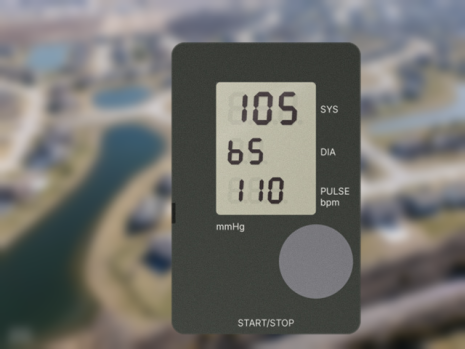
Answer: 110 bpm
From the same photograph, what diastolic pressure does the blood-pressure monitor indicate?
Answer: 65 mmHg
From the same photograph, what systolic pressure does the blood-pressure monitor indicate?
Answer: 105 mmHg
